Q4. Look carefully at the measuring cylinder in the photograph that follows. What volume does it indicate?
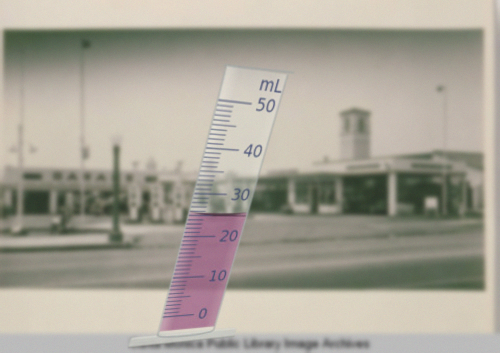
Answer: 25 mL
